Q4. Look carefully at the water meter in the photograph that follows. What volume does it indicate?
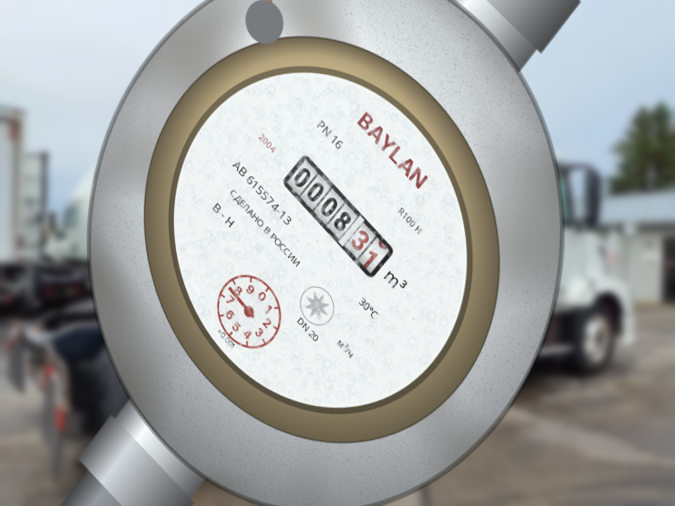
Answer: 8.307 m³
